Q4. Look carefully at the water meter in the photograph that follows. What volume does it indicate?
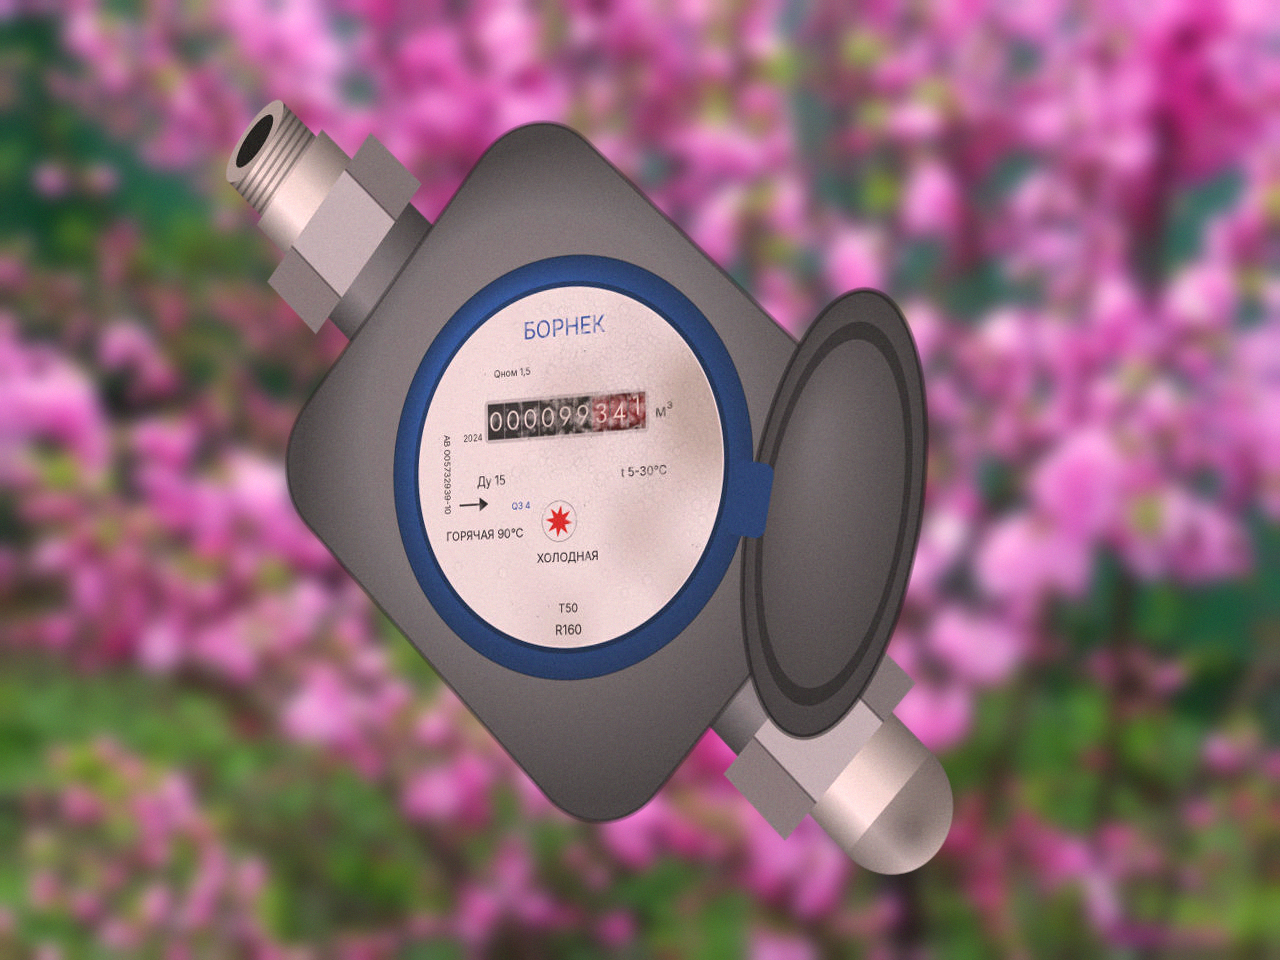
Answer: 99.341 m³
